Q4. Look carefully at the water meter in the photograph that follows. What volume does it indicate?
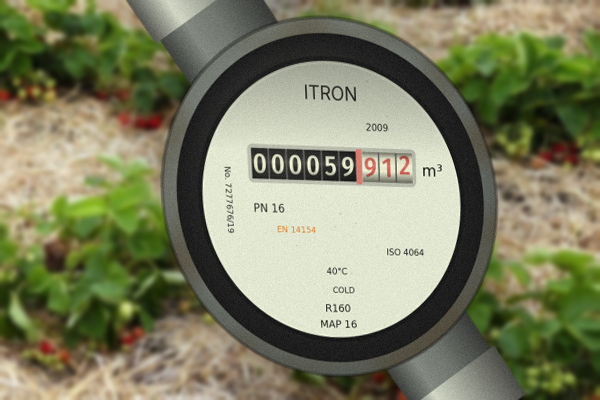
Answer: 59.912 m³
